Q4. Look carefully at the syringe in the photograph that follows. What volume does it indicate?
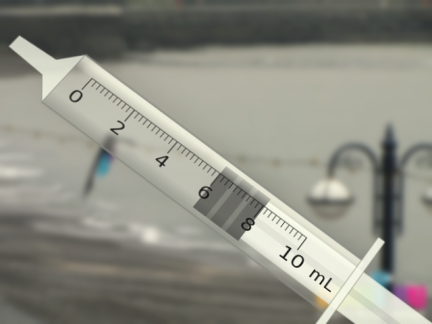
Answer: 6 mL
